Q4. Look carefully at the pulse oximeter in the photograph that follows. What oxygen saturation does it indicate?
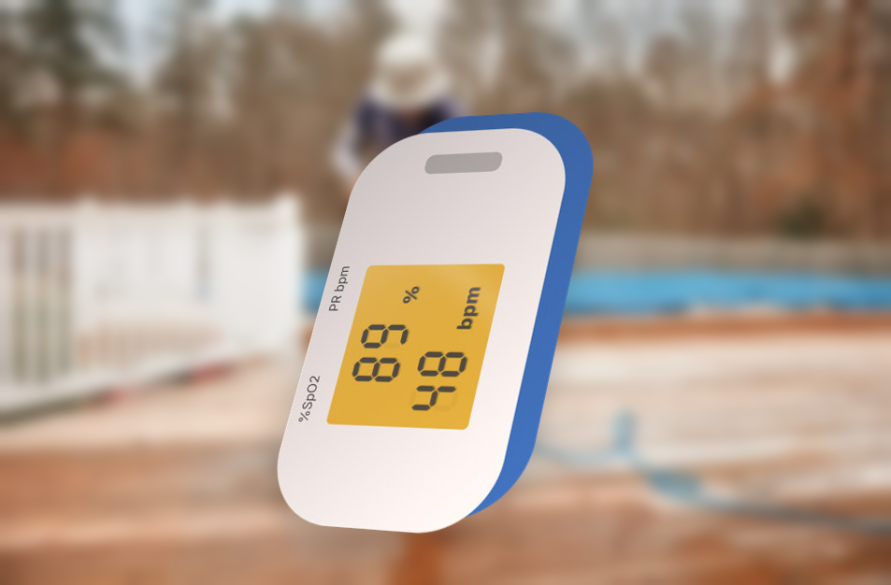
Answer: 89 %
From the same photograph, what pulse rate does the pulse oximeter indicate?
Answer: 48 bpm
